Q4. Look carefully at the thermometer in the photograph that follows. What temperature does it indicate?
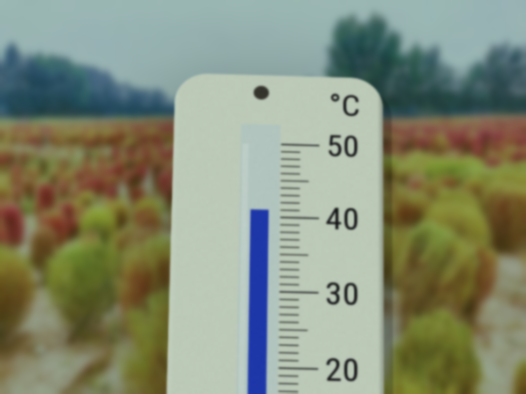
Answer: 41 °C
